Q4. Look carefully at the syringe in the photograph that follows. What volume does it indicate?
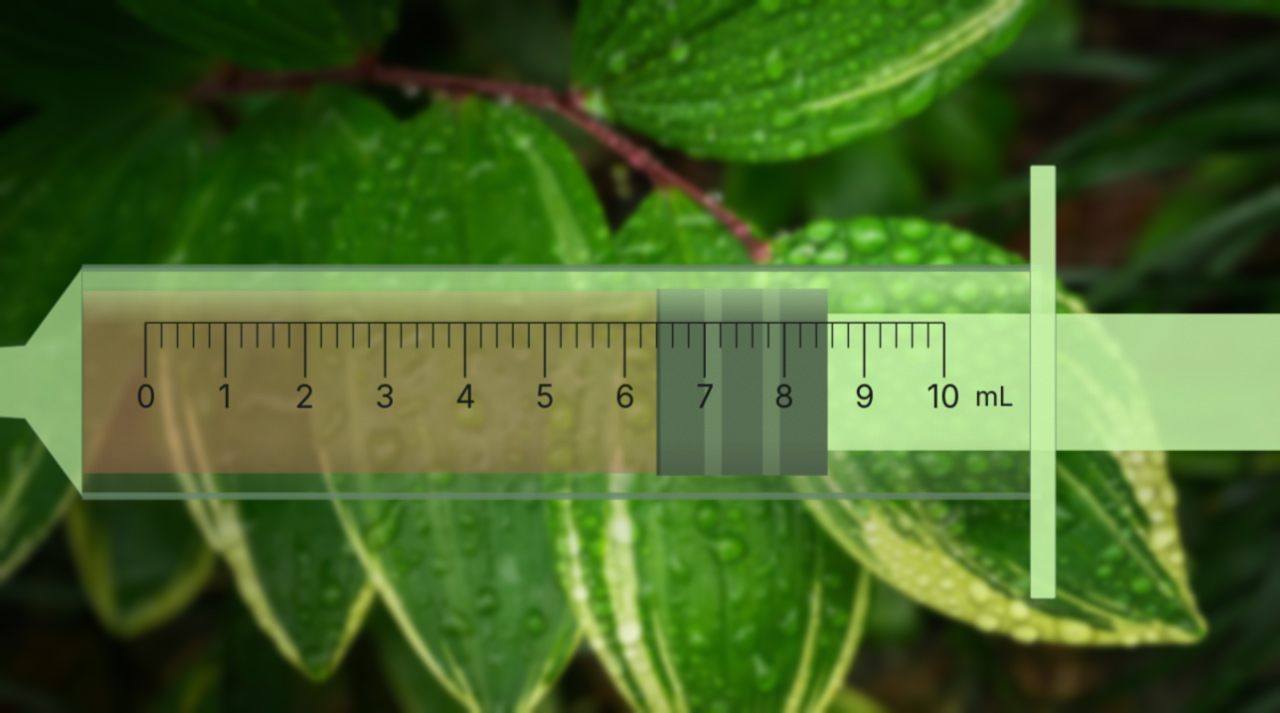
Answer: 6.4 mL
